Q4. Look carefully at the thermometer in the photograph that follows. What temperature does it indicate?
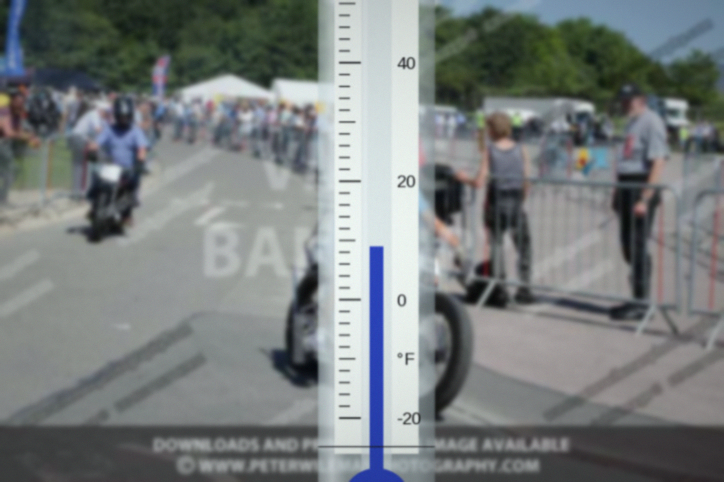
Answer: 9 °F
